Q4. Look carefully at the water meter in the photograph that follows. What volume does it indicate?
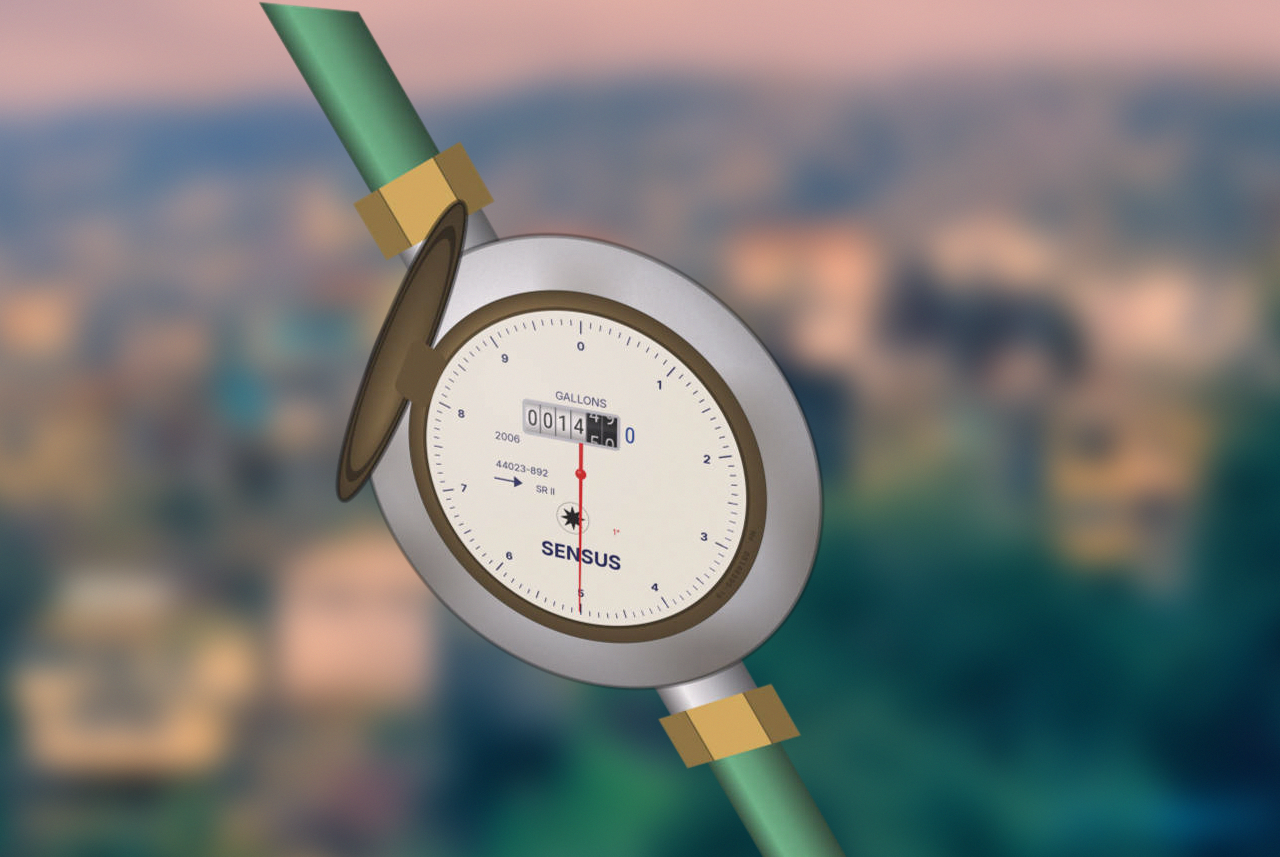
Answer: 14495.0 gal
